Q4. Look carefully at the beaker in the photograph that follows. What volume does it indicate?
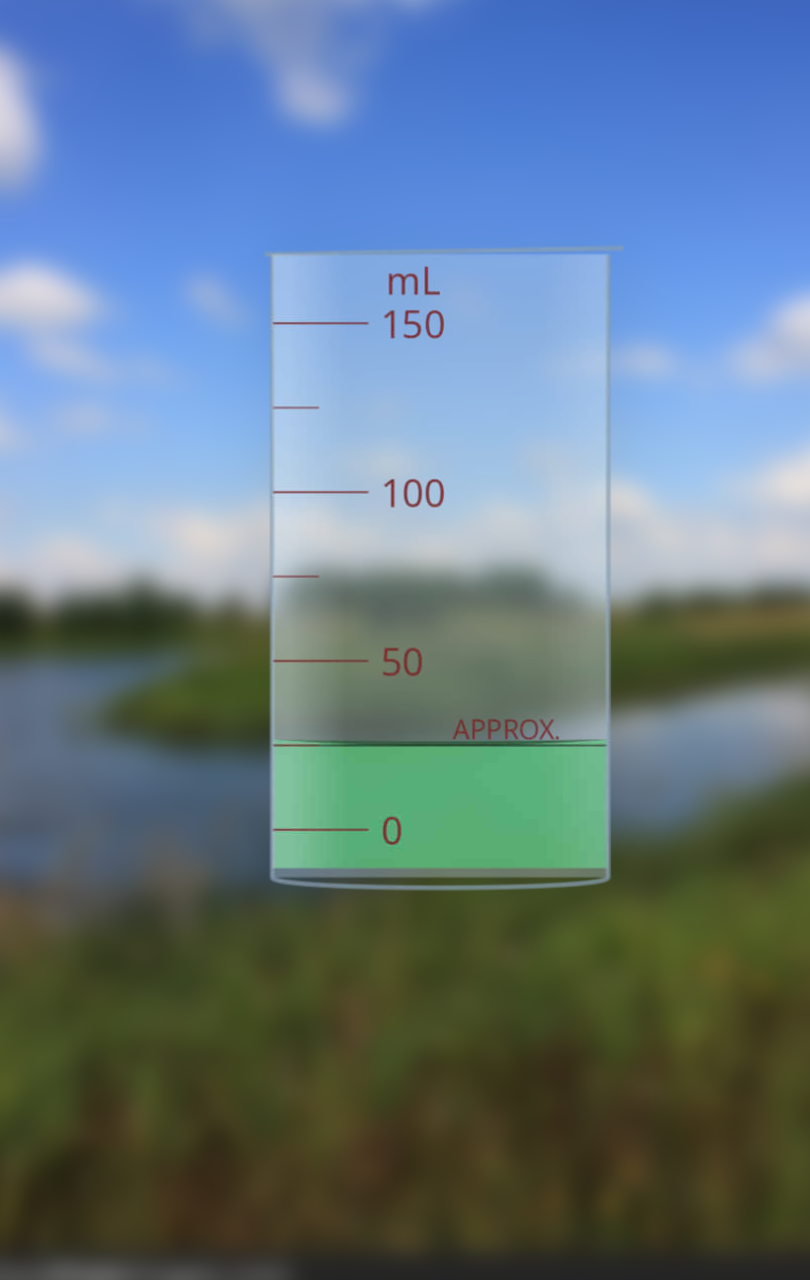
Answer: 25 mL
